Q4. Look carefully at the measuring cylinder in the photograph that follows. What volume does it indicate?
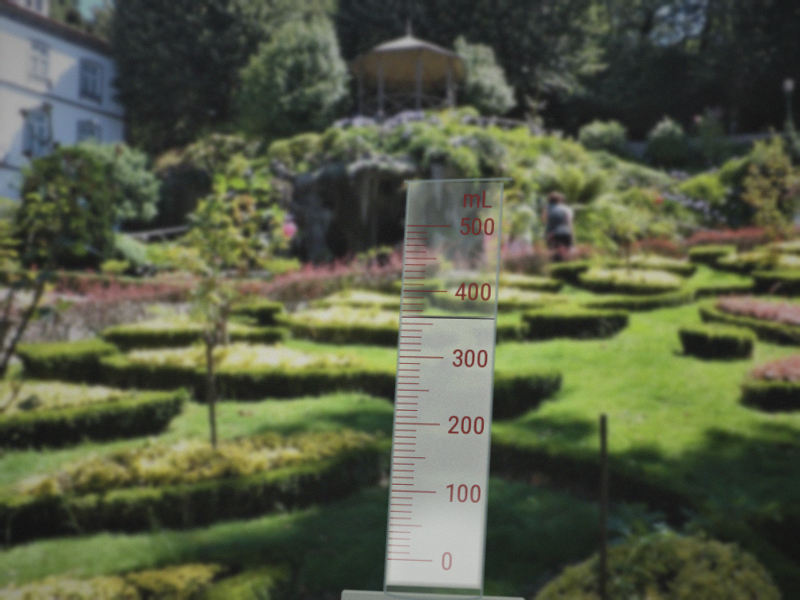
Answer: 360 mL
